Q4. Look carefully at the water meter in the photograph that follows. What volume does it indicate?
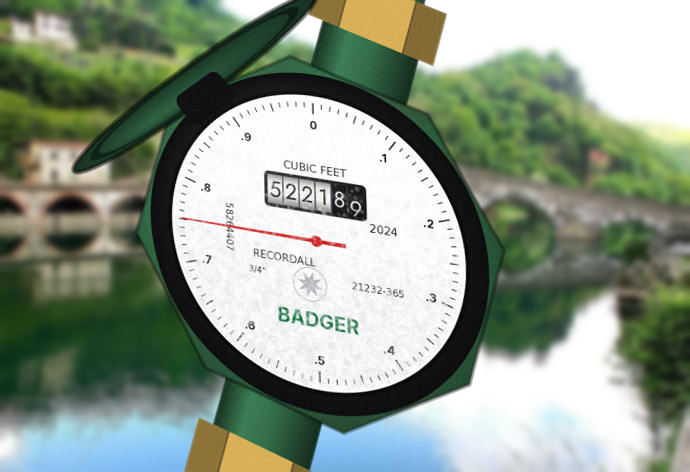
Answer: 522188.75 ft³
